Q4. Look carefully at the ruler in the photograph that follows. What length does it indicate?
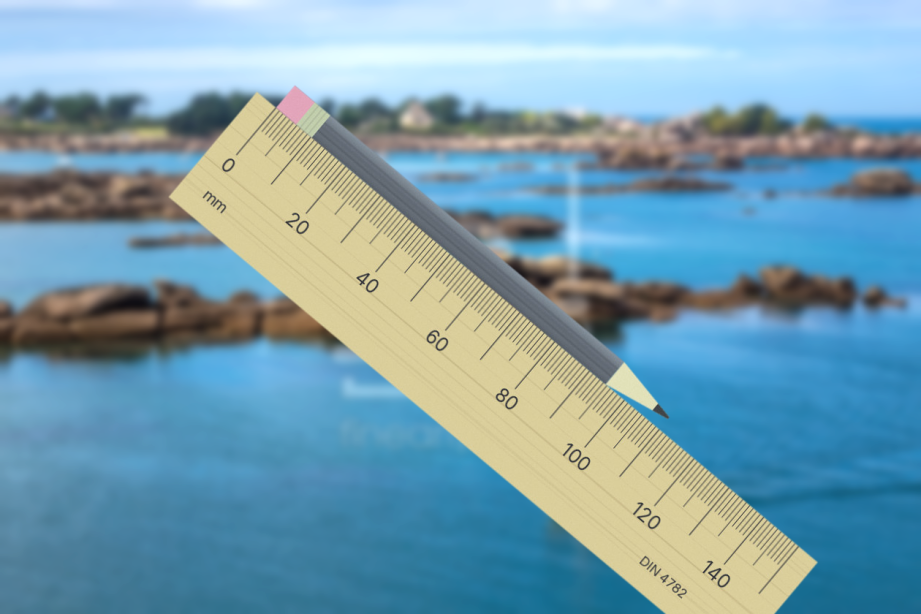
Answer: 110 mm
